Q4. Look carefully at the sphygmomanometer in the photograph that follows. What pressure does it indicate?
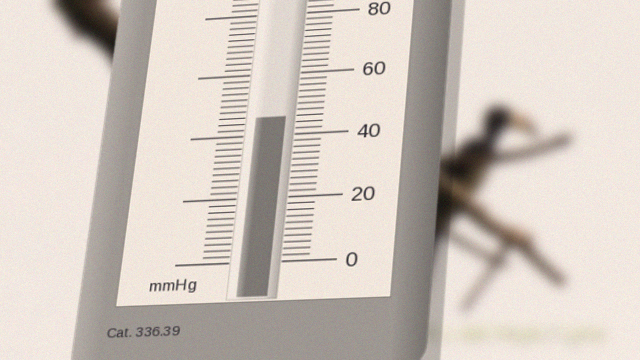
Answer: 46 mmHg
